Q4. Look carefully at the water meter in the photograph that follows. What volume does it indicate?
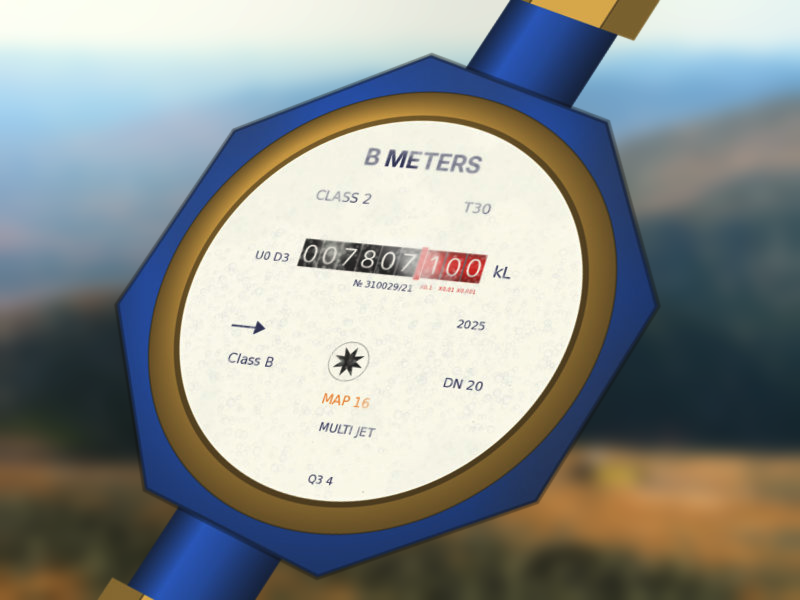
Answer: 7807.100 kL
